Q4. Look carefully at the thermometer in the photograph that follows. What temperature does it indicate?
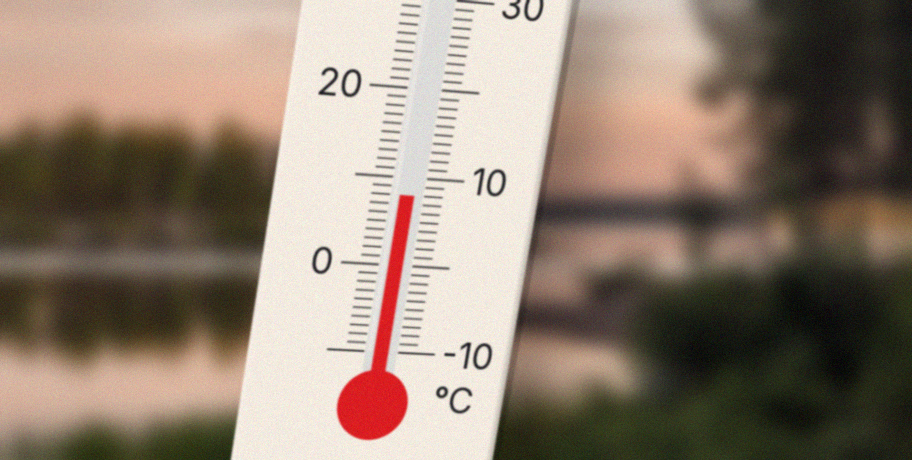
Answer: 8 °C
